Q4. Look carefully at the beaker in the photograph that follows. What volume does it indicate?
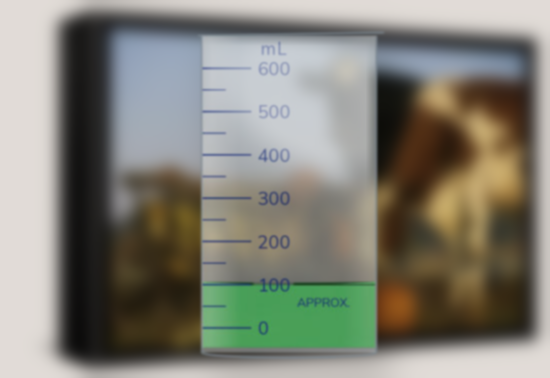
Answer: 100 mL
